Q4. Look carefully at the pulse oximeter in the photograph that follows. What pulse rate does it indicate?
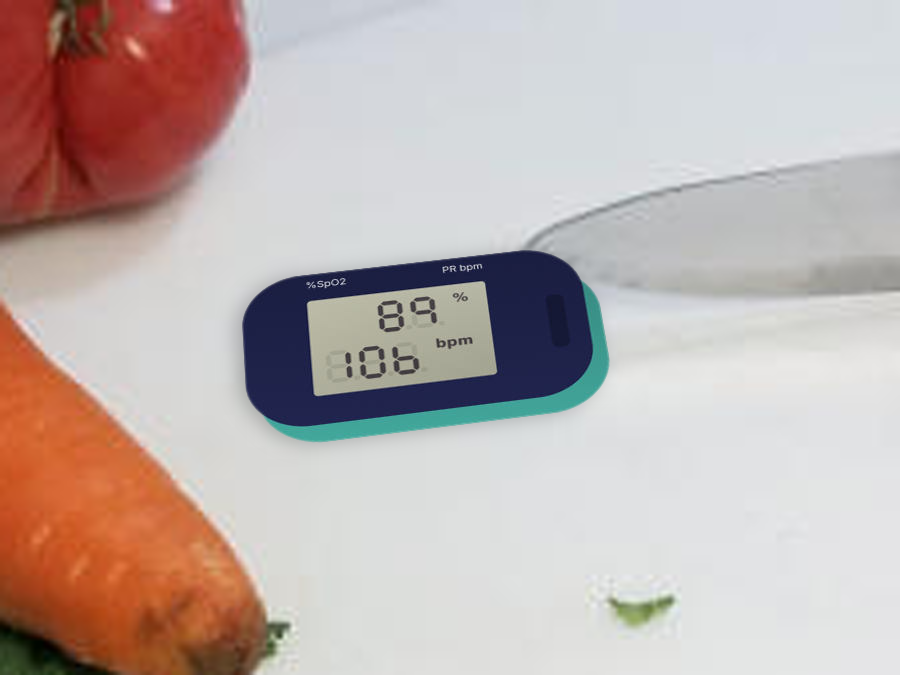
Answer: 106 bpm
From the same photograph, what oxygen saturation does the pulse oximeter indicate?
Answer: 89 %
